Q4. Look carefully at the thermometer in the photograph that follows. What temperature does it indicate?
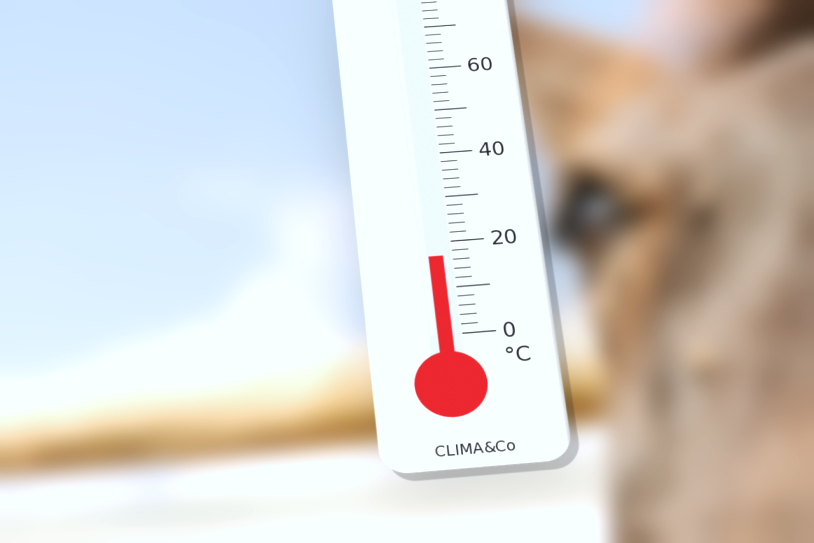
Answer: 17 °C
